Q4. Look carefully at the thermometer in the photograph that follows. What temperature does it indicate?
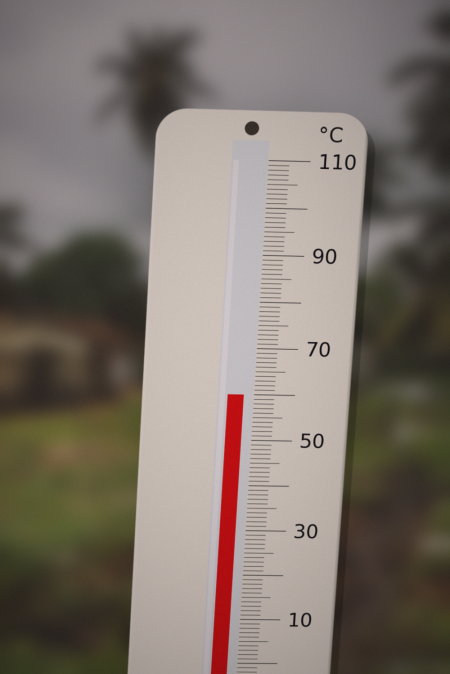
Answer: 60 °C
